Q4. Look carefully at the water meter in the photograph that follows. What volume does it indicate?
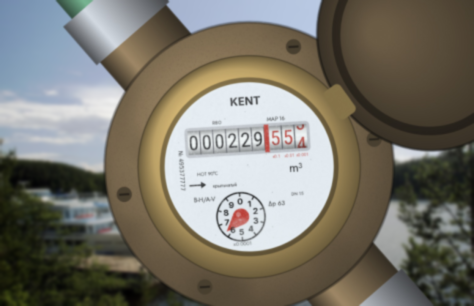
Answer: 229.5536 m³
